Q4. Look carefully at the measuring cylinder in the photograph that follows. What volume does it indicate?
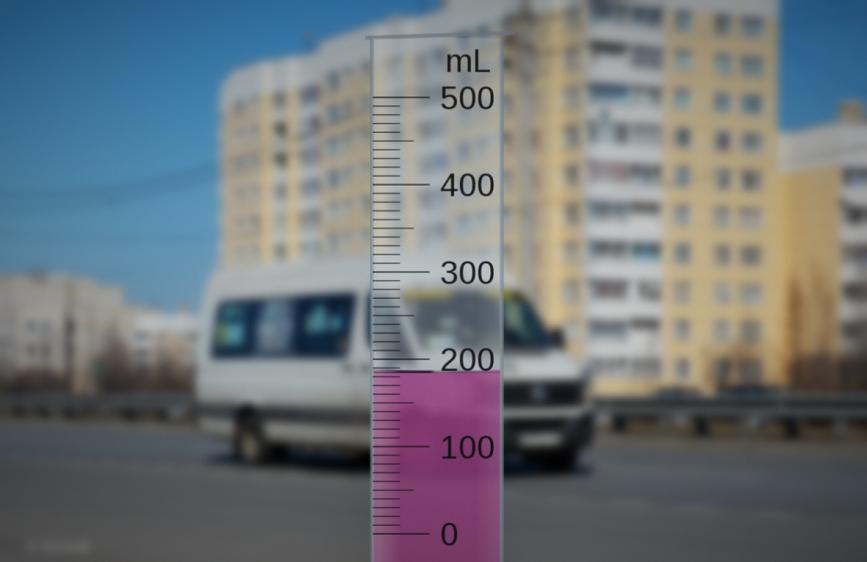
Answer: 185 mL
